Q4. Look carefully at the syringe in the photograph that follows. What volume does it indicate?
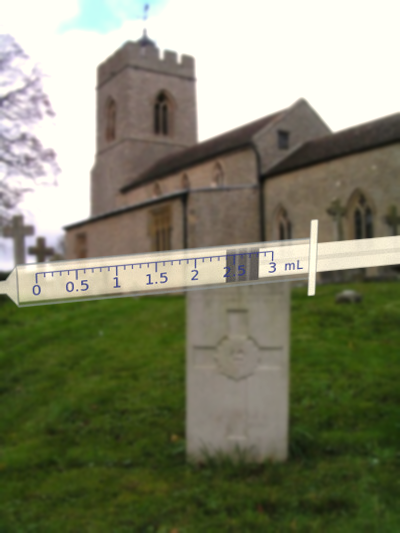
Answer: 2.4 mL
